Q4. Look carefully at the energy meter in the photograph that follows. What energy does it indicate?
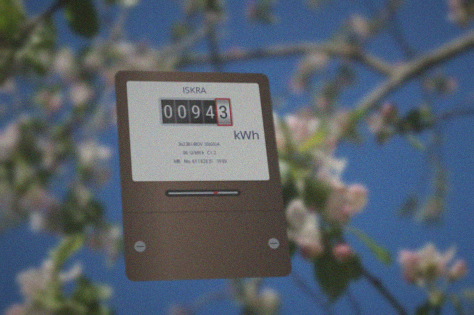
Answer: 94.3 kWh
